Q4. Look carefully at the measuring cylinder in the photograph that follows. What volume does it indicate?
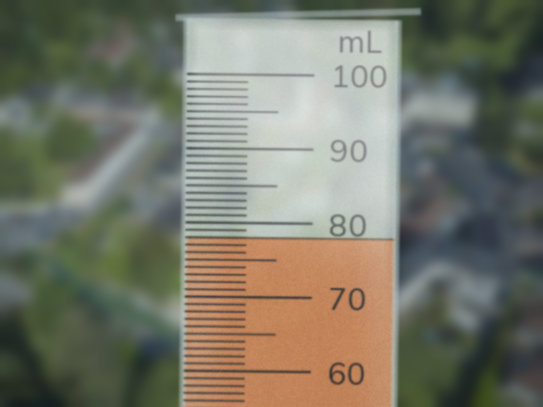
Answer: 78 mL
